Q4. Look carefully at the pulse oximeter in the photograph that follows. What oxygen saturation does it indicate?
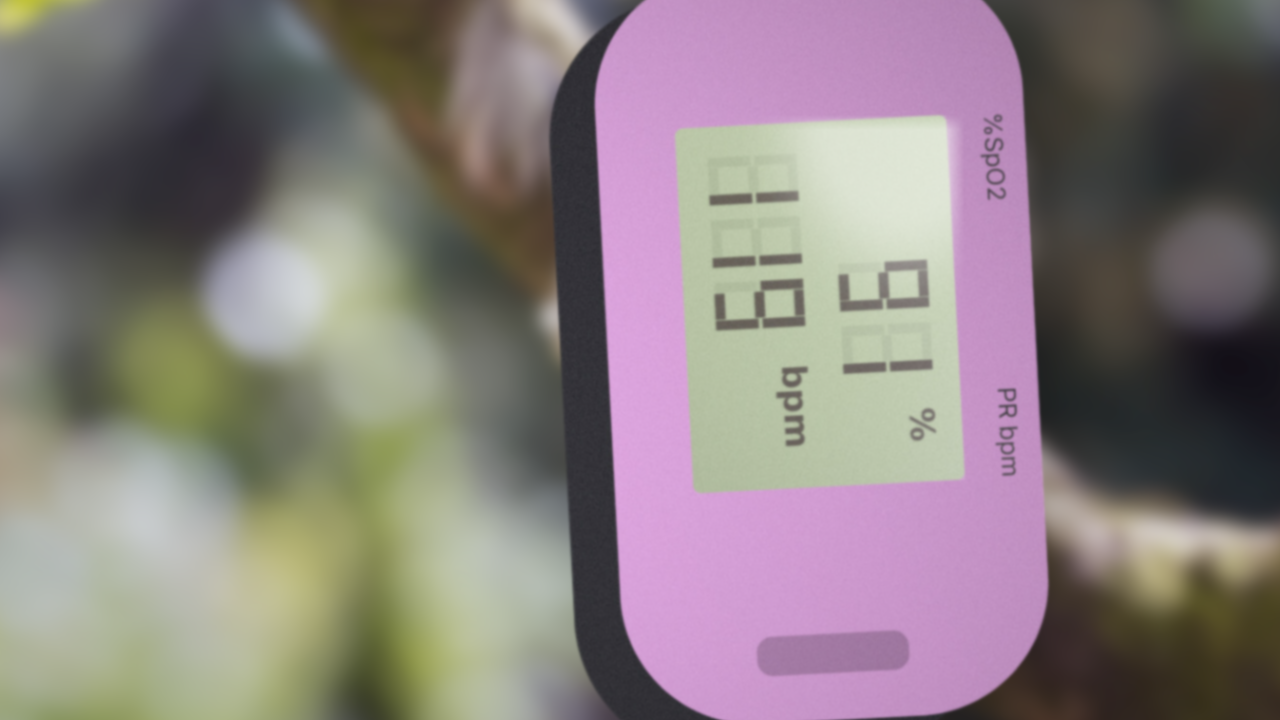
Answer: 91 %
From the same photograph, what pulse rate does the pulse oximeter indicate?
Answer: 119 bpm
